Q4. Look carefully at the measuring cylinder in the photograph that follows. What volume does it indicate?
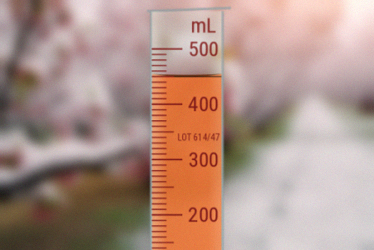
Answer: 450 mL
